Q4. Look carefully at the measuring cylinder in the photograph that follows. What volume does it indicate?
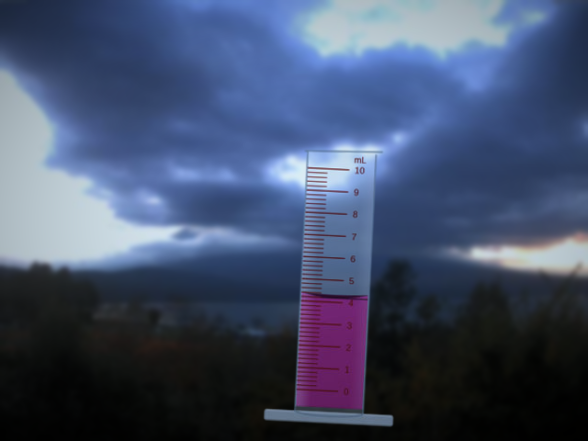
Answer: 4.2 mL
